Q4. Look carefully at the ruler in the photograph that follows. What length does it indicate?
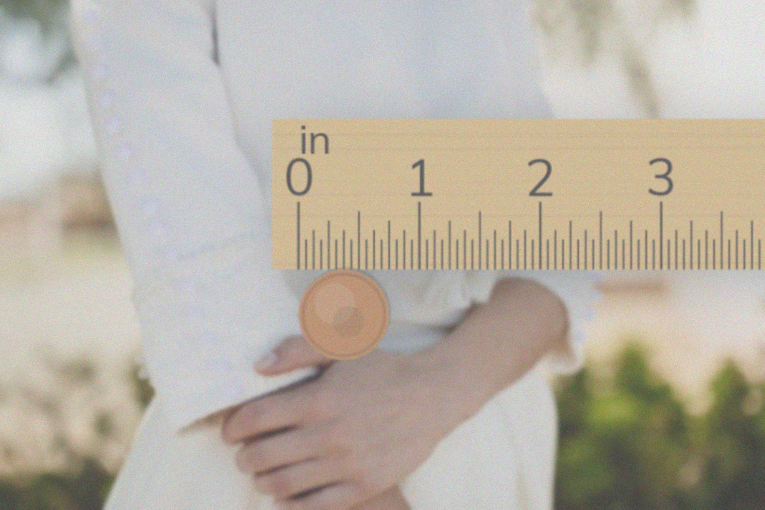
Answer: 0.75 in
